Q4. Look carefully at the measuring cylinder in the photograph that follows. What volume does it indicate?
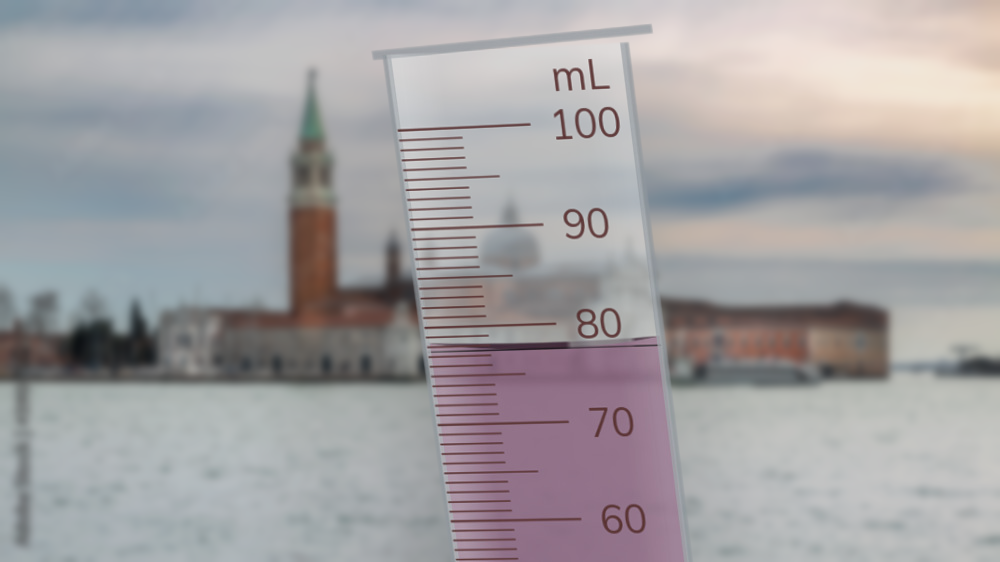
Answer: 77.5 mL
